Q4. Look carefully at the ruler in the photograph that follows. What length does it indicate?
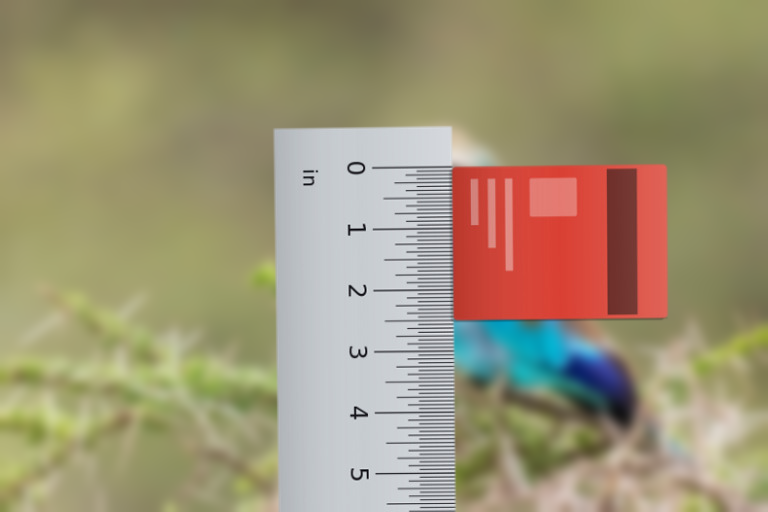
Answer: 2.5 in
